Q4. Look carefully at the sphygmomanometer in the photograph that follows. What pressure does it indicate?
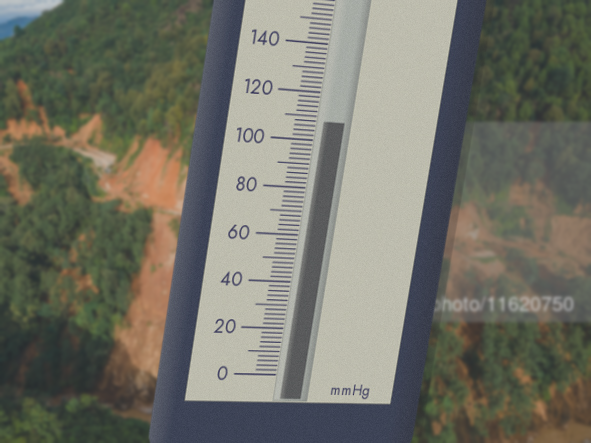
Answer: 108 mmHg
